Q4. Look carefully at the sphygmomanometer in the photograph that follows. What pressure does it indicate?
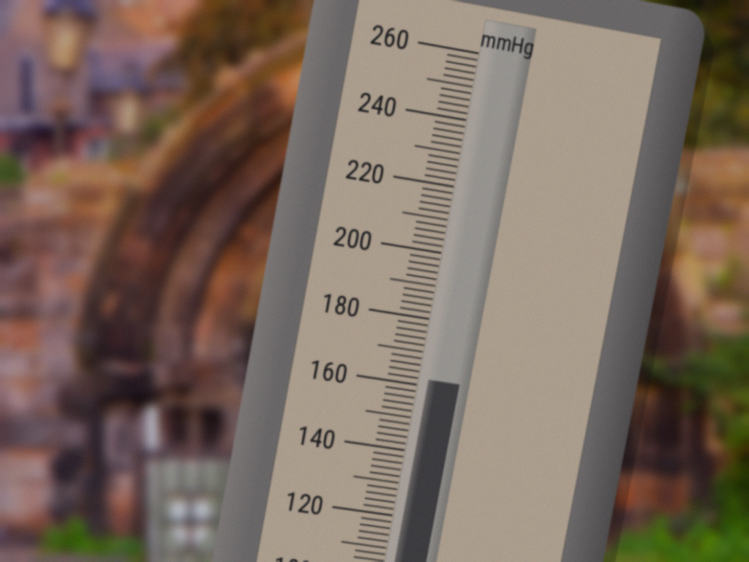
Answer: 162 mmHg
